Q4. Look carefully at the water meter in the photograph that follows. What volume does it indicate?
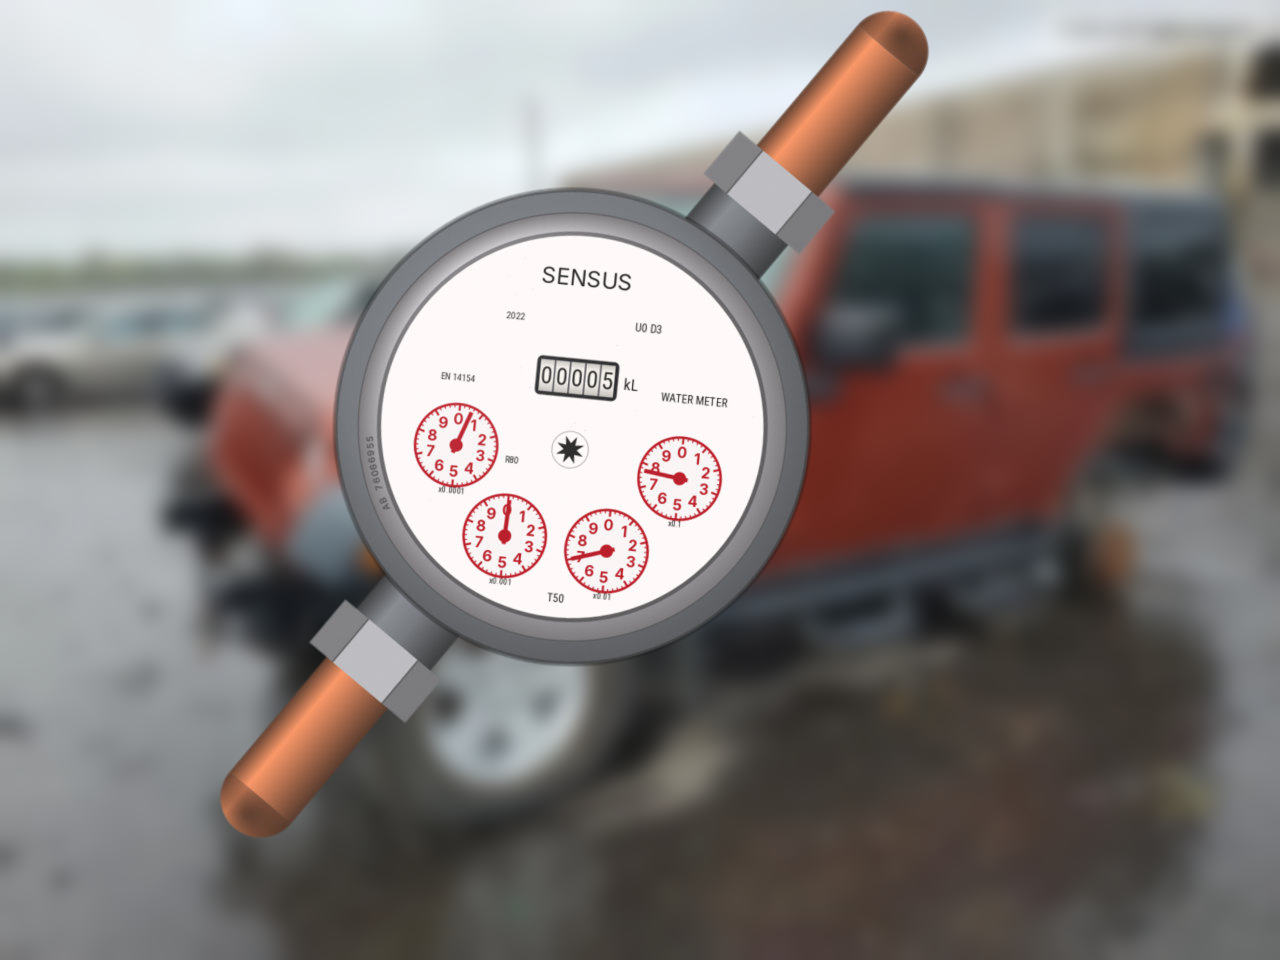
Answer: 5.7700 kL
